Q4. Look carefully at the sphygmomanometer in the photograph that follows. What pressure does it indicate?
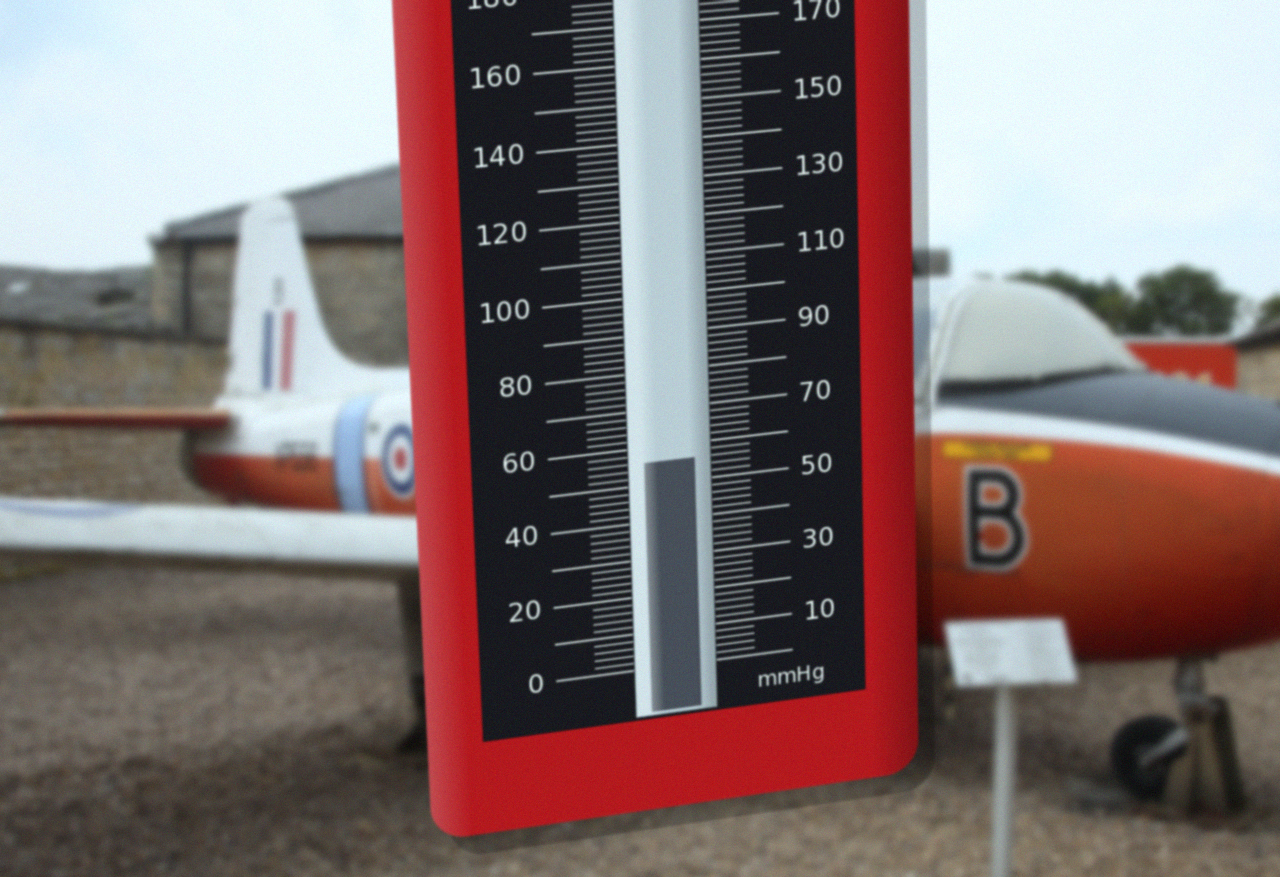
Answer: 56 mmHg
